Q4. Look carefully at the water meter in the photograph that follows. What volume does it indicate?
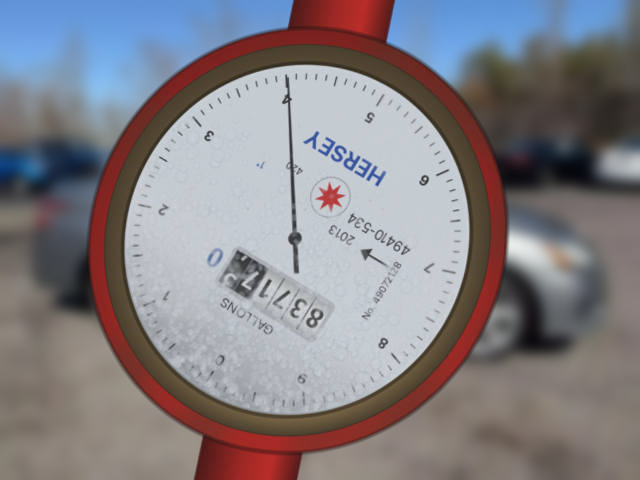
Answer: 8371734.0 gal
